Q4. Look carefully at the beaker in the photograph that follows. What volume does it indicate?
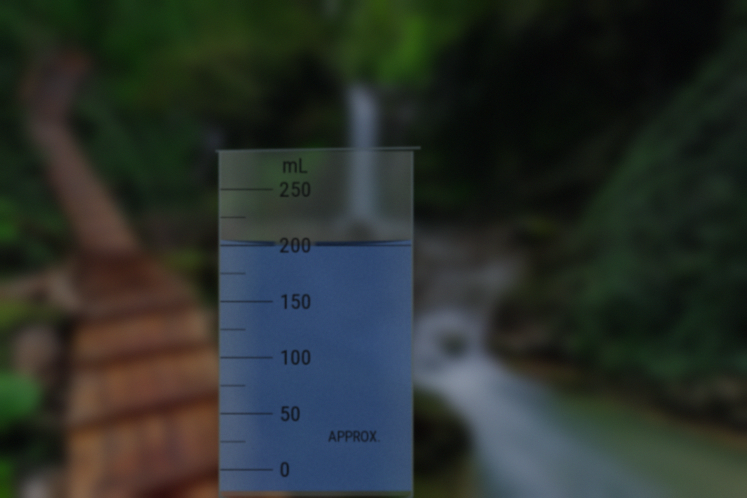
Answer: 200 mL
